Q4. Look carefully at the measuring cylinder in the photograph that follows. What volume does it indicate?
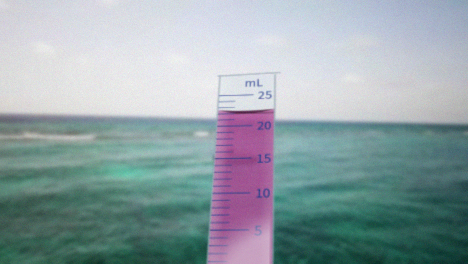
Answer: 22 mL
